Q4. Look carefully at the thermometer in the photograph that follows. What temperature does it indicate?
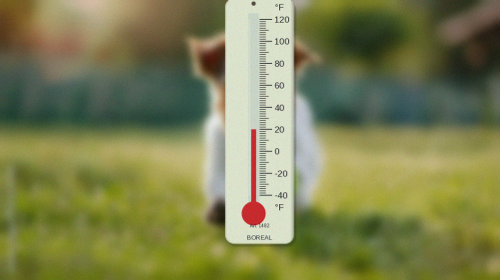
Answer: 20 °F
